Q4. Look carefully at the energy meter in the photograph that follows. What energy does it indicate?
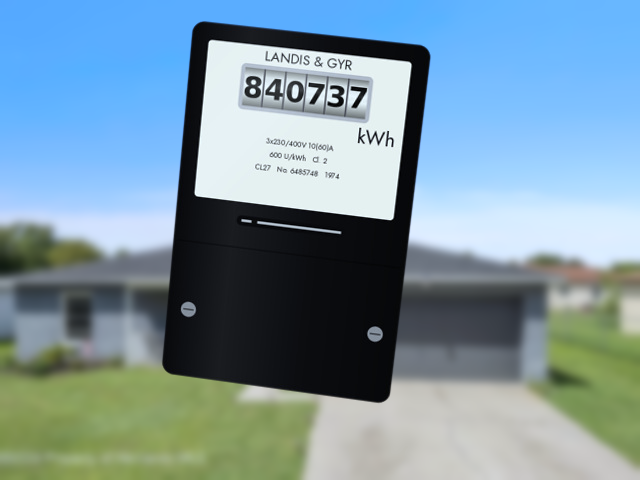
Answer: 840737 kWh
